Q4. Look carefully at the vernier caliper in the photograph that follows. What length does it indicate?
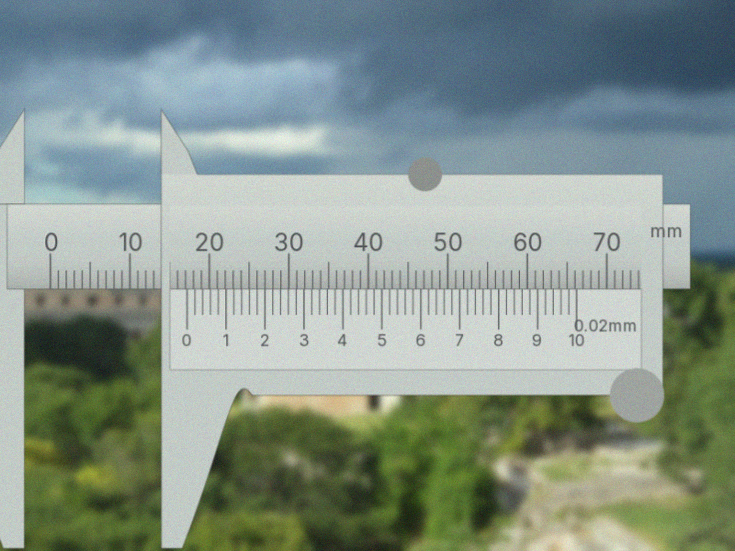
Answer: 17.2 mm
